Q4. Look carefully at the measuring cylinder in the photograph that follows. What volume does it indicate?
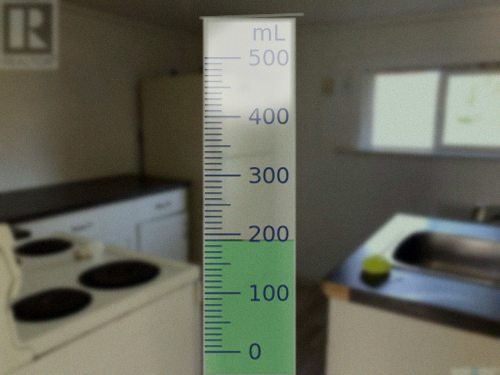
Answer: 190 mL
